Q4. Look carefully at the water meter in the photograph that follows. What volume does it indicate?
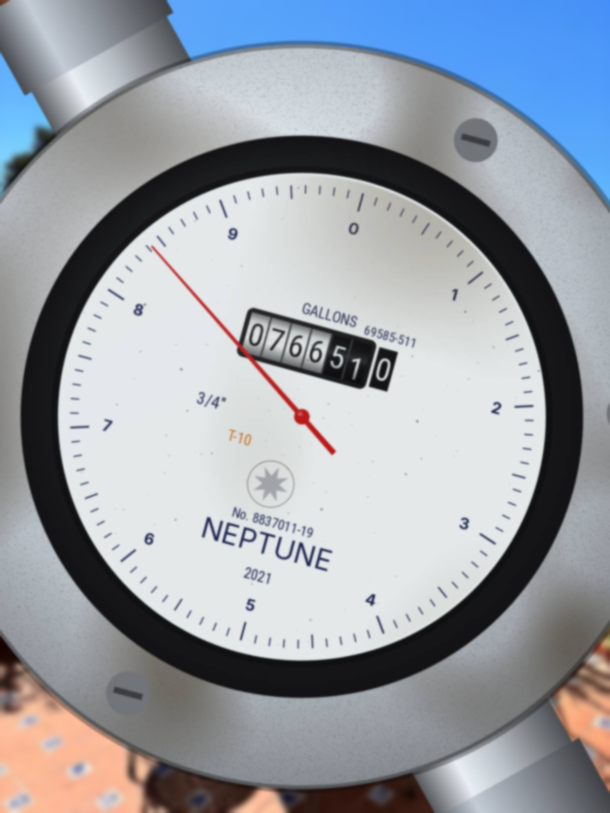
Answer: 766508.4 gal
